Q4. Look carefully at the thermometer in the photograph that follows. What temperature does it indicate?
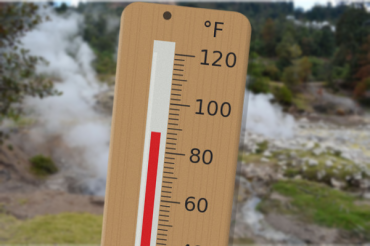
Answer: 88 °F
